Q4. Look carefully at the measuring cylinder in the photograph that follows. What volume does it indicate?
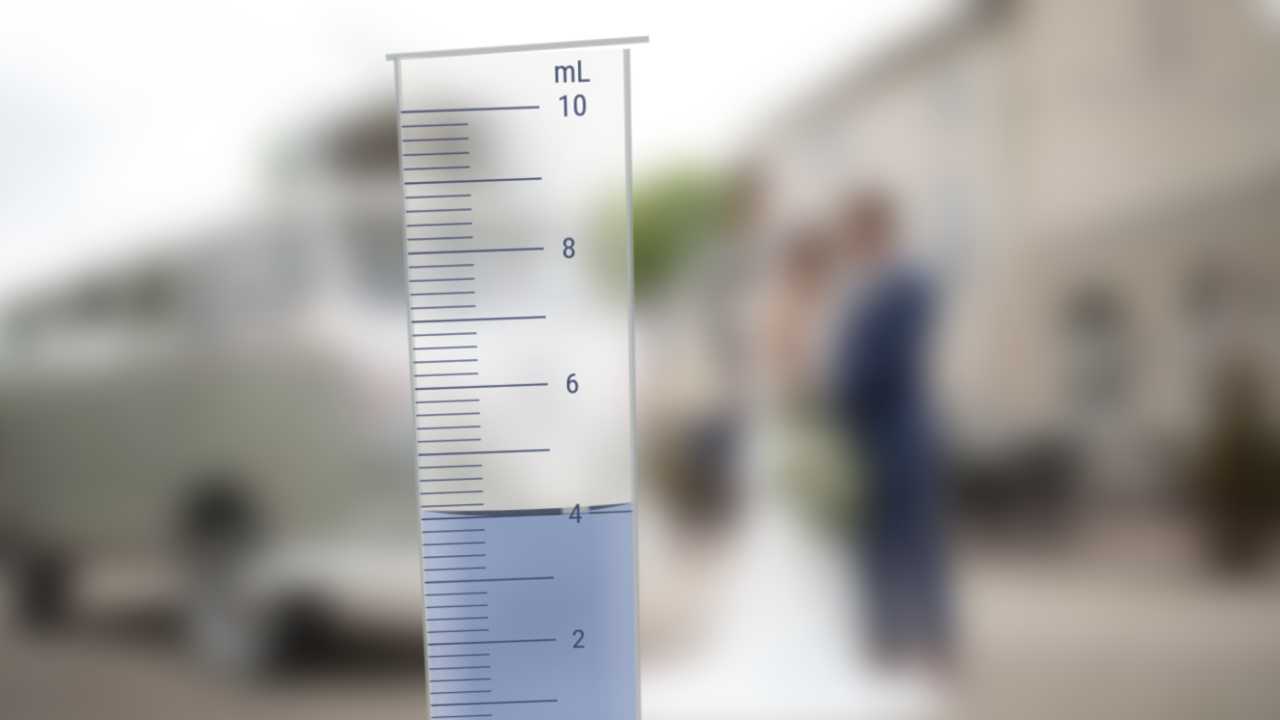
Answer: 4 mL
